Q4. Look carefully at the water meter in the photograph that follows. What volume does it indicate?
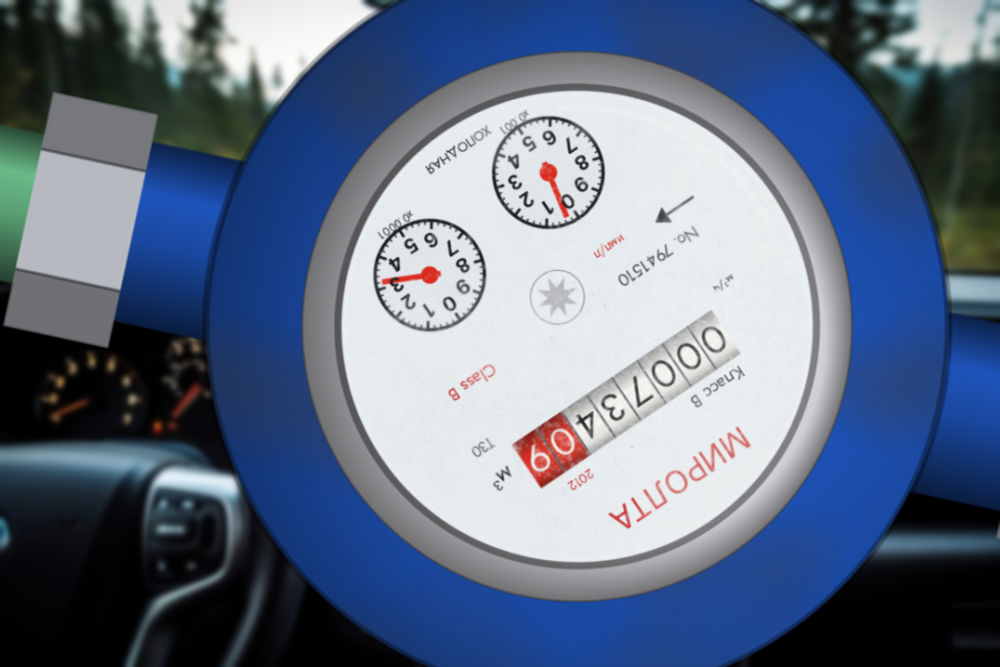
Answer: 734.0903 m³
